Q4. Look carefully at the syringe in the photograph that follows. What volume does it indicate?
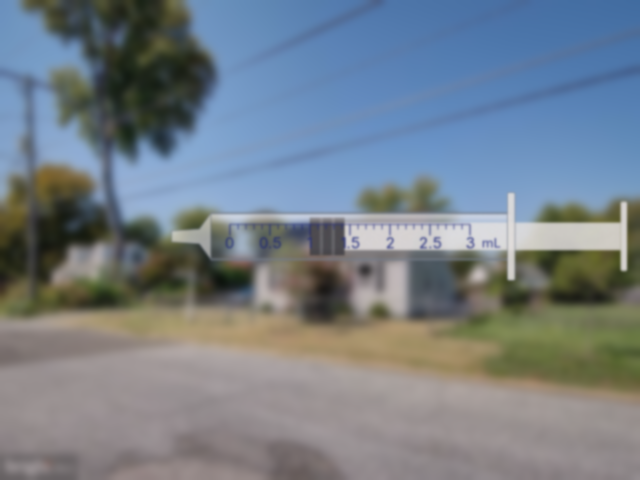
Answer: 1 mL
